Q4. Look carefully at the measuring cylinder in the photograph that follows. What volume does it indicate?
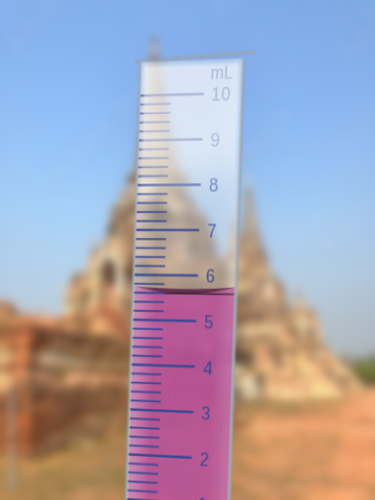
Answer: 5.6 mL
